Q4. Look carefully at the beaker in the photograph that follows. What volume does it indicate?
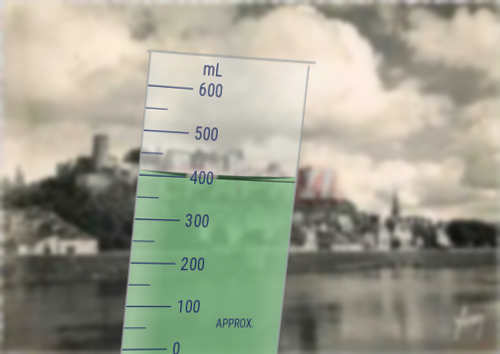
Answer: 400 mL
